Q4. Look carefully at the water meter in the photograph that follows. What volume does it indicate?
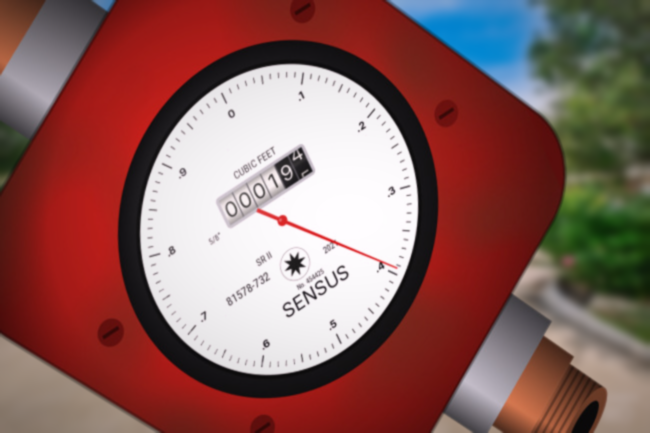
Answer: 194.39 ft³
